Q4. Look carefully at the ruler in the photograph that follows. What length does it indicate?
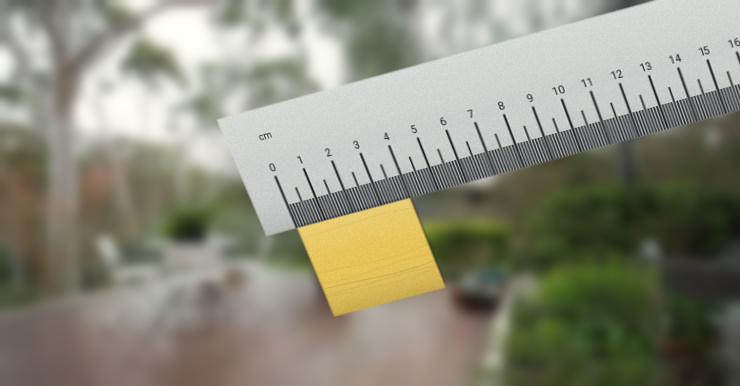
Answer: 4 cm
